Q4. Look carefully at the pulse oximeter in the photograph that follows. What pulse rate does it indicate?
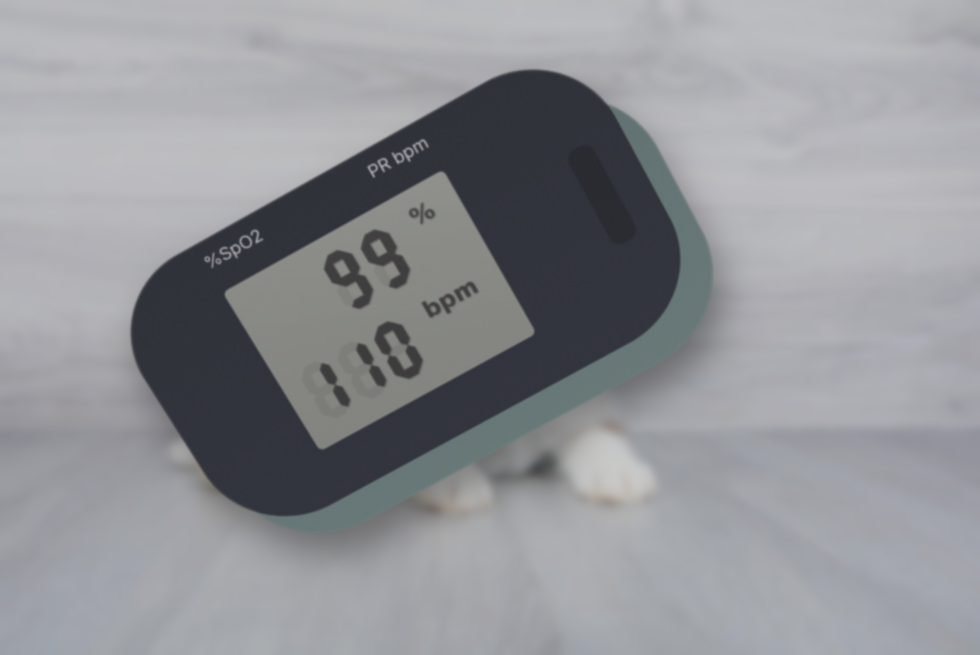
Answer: 110 bpm
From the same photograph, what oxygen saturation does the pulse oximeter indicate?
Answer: 99 %
